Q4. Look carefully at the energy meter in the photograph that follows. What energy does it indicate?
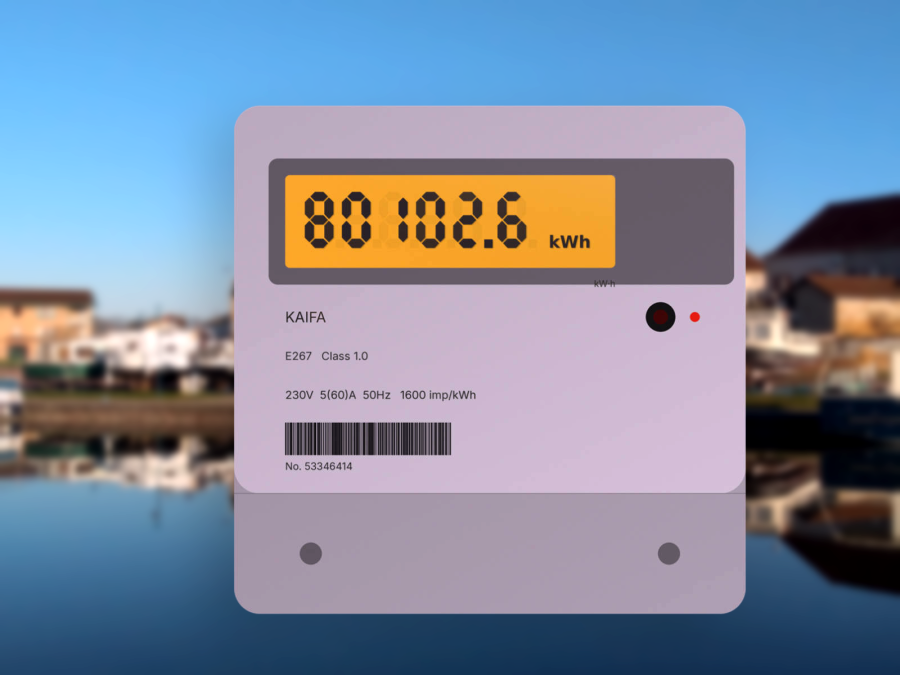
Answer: 80102.6 kWh
